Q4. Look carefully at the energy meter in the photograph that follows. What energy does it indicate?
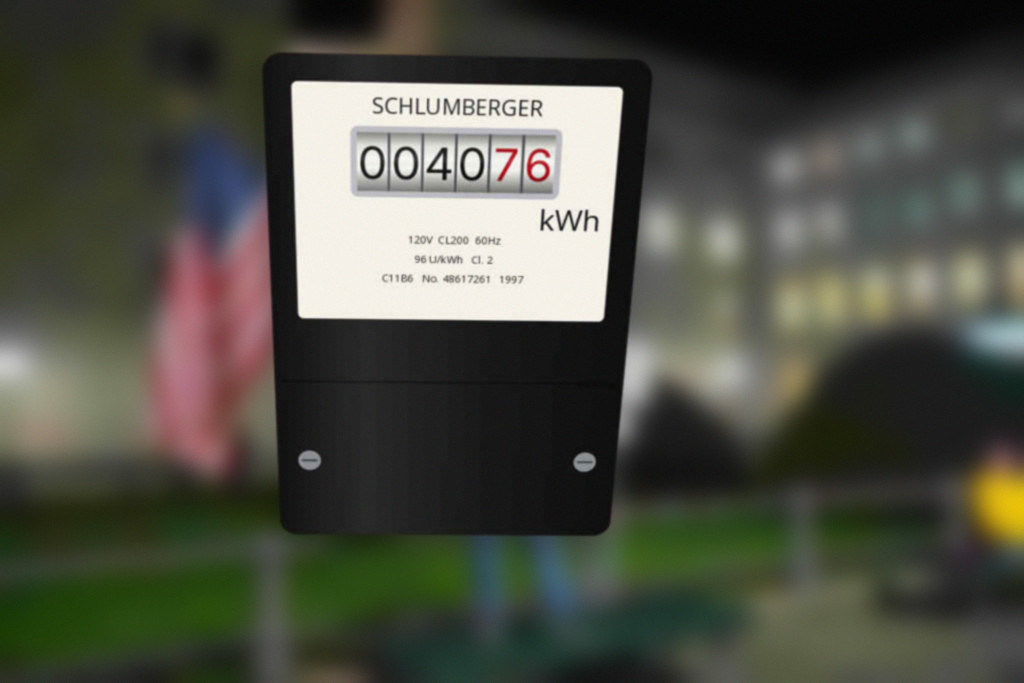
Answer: 40.76 kWh
